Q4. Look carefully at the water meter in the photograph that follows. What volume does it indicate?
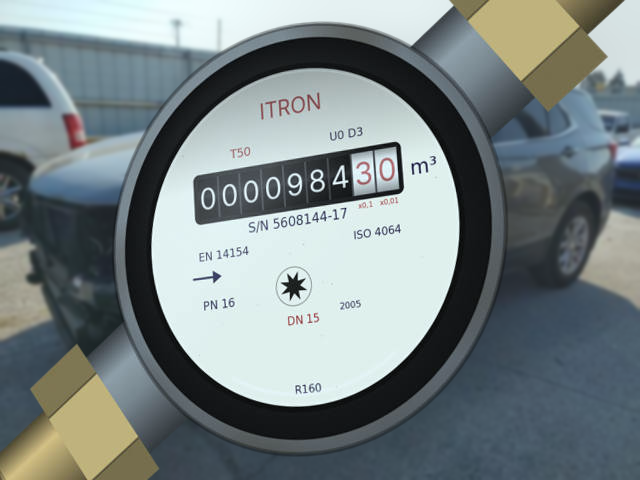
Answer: 984.30 m³
